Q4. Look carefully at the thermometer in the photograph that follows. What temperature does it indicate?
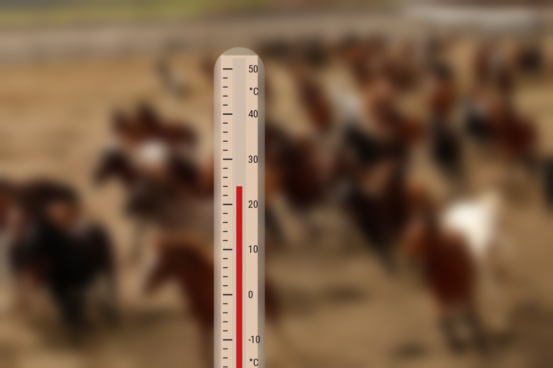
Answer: 24 °C
